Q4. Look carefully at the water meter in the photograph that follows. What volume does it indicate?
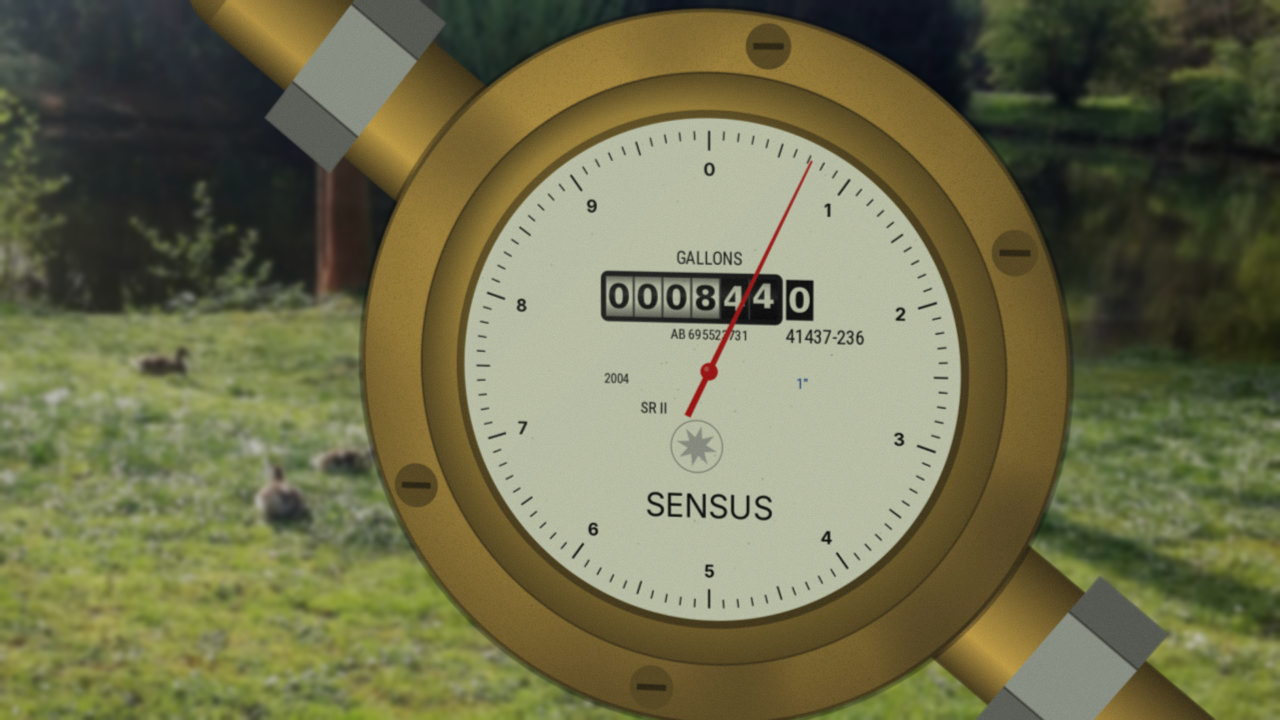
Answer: 8440.7 gal
